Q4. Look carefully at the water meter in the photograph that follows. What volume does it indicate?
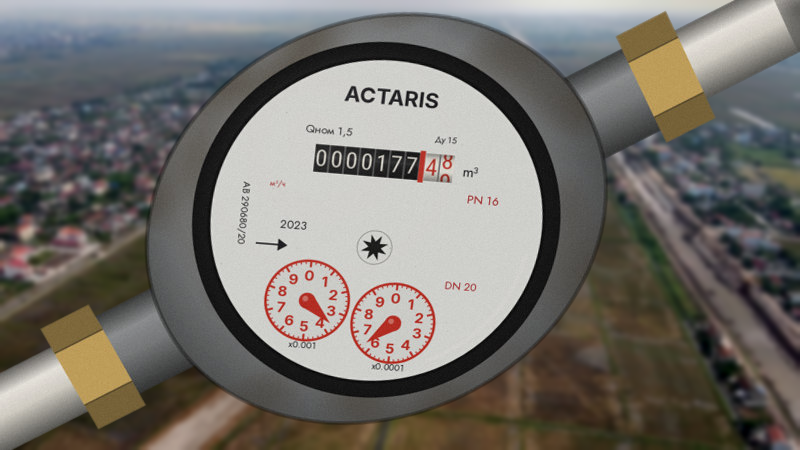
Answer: 177.4836 m³
